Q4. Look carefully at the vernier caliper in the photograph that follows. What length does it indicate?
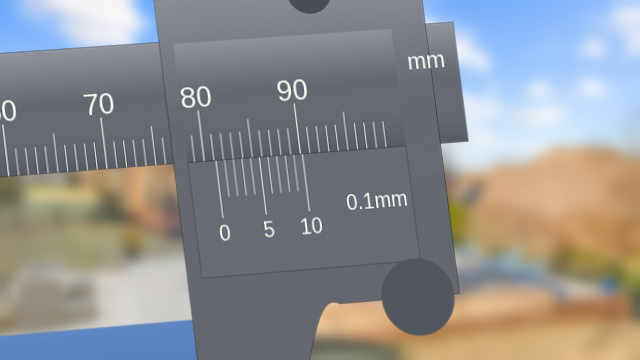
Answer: 81.2 mm
